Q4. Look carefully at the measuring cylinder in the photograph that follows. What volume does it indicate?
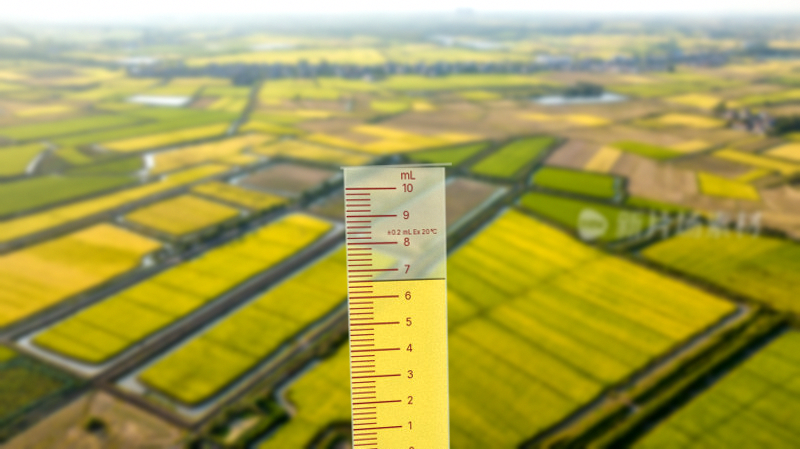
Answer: 6.6 mL
